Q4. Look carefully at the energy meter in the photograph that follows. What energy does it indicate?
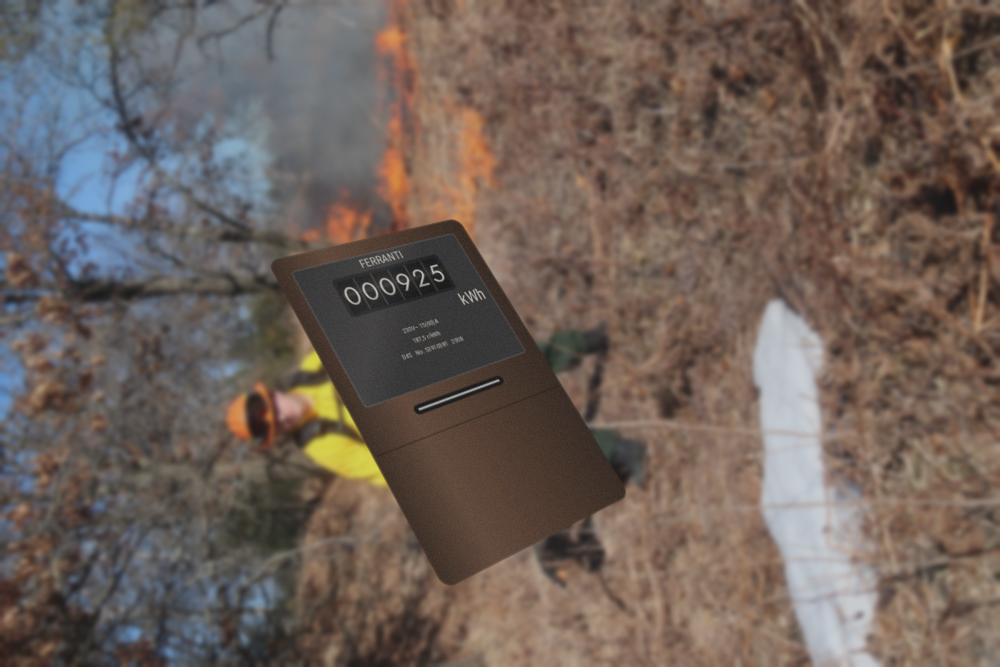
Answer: 925 kWh
